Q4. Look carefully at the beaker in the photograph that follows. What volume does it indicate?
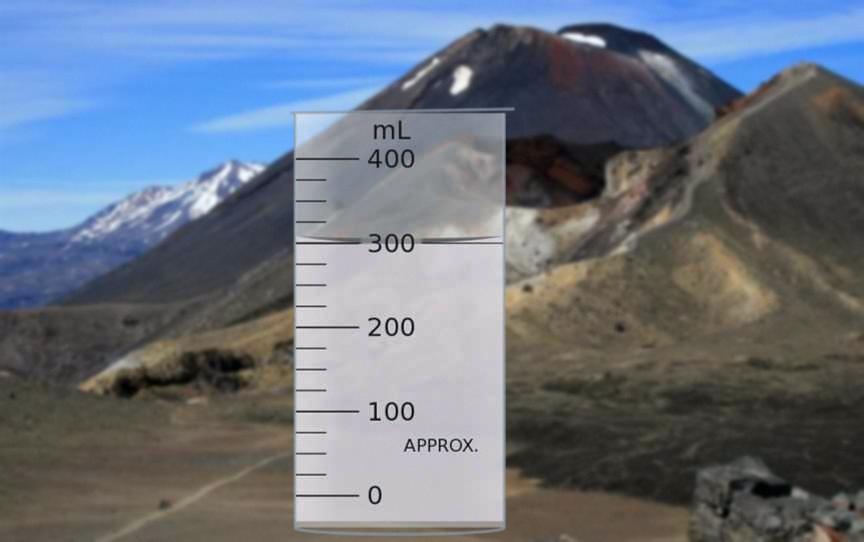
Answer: 300 mL
